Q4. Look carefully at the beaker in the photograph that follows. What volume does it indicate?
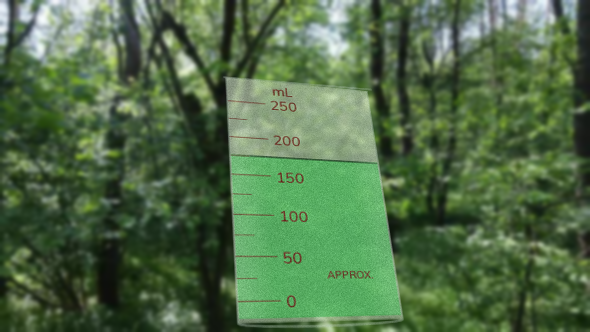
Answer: 175 mL
